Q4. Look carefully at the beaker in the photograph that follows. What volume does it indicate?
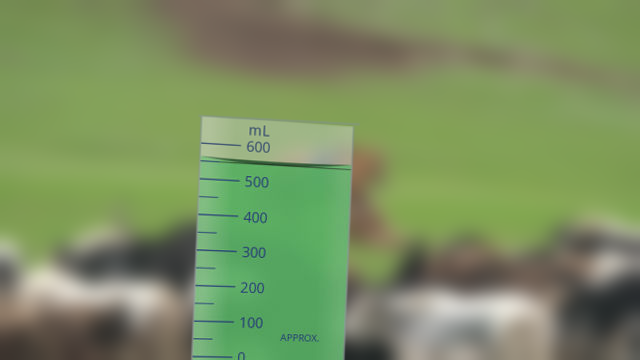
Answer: 550 mL
